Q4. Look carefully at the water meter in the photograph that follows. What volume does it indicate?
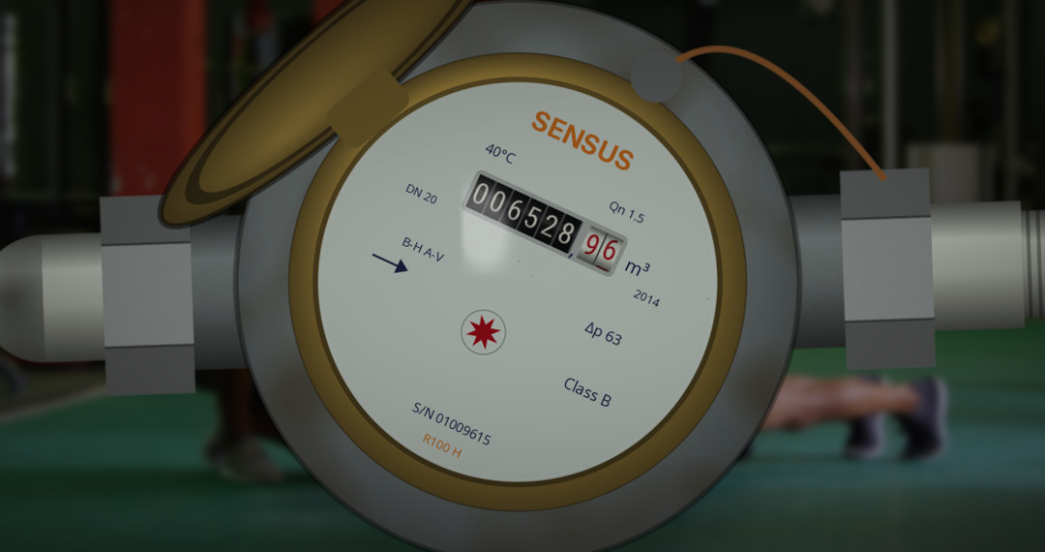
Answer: 6528.96 m³
